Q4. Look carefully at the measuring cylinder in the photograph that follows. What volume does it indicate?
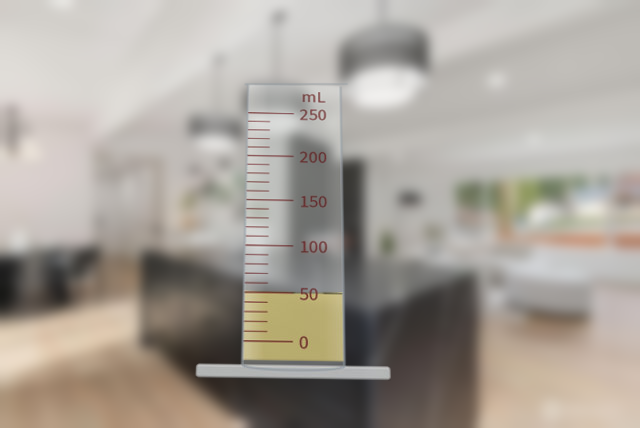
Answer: 50 mL
